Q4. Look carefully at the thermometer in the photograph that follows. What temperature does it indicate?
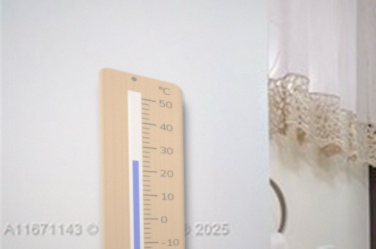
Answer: 24 °C
